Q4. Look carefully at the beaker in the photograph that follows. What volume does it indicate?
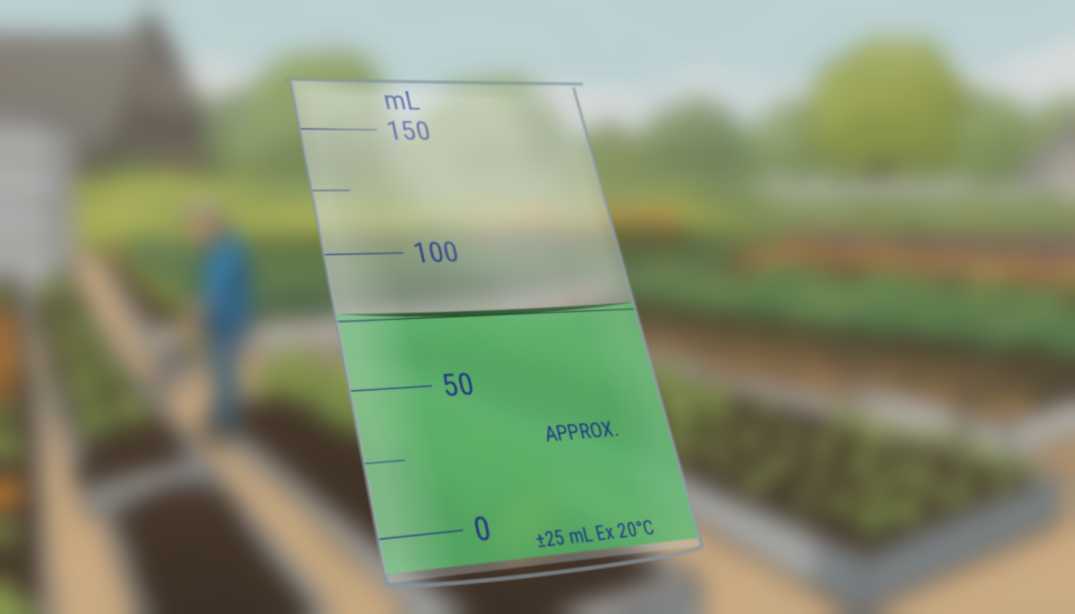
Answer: 75 mL
